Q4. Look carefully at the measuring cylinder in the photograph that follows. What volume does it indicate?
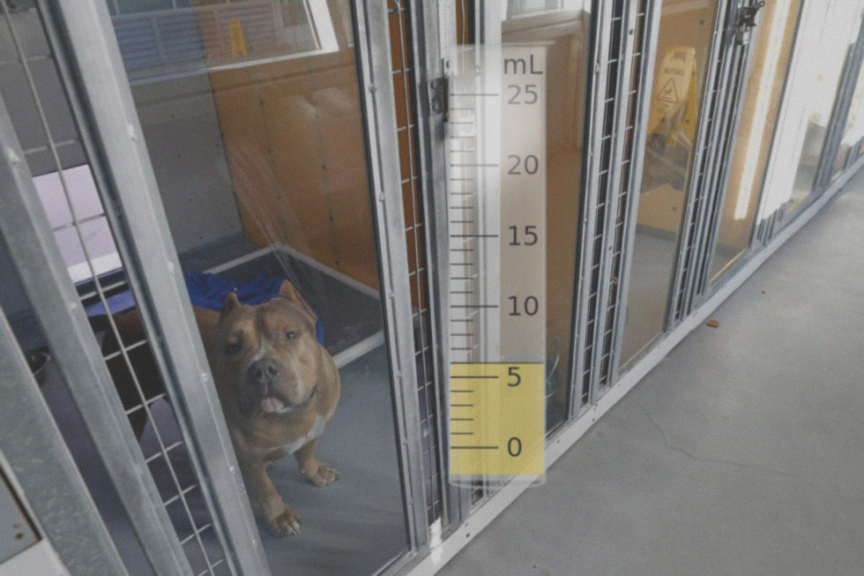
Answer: 6 mL
